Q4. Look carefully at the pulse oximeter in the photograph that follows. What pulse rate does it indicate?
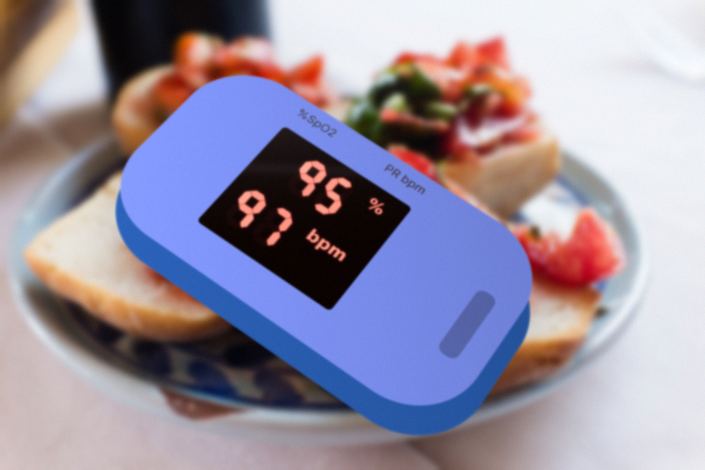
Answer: 97 bpm
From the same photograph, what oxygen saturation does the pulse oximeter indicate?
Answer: 95 %
